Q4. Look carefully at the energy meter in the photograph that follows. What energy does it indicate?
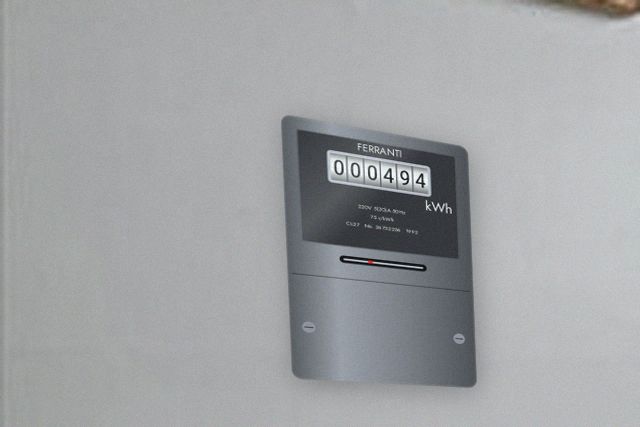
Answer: 494 kWh
